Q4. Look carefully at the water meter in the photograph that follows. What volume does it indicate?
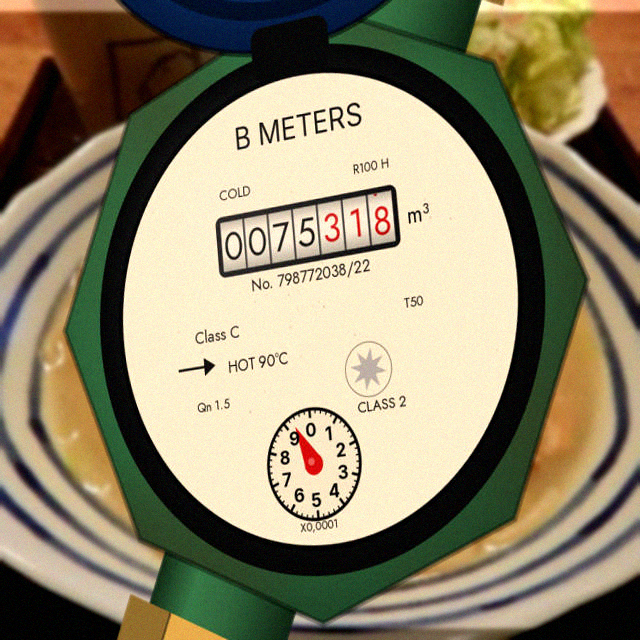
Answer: 75.3179 m³
